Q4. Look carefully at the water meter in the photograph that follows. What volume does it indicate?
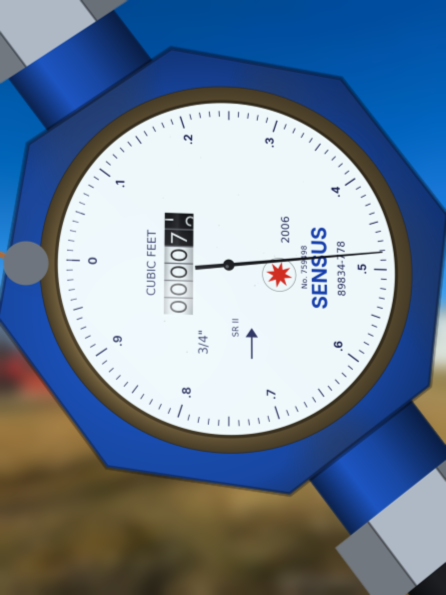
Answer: 71.48 ft³
